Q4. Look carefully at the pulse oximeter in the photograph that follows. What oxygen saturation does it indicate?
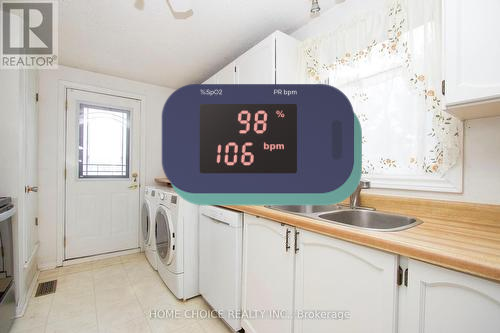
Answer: 98 %
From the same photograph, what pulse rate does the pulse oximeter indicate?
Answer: 106 bpm
